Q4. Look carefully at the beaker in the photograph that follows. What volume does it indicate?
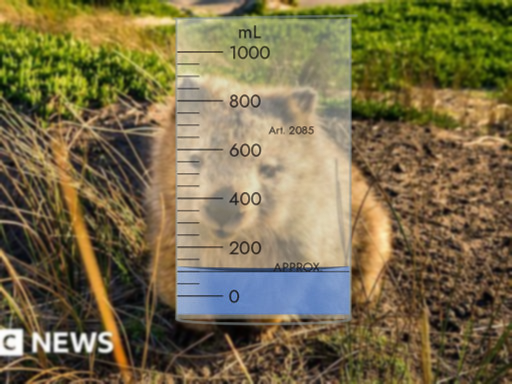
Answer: 100 mL
